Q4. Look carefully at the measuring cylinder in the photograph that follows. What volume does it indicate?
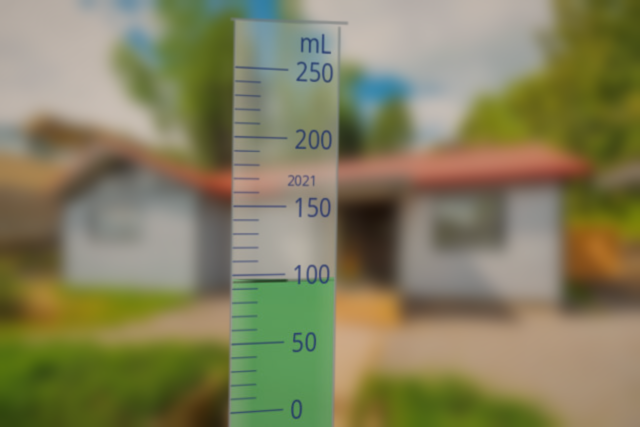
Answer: 95 mL
